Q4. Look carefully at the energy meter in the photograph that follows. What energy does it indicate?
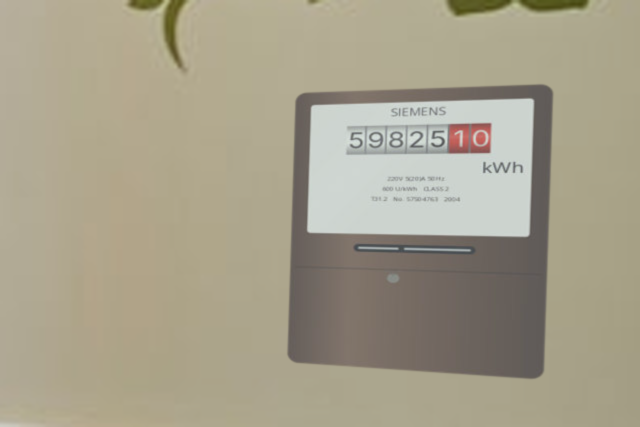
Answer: 59825.10 kWh
